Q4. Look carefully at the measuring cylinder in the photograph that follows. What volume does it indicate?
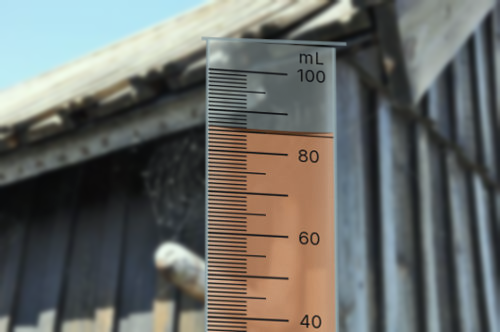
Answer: 85 mL
